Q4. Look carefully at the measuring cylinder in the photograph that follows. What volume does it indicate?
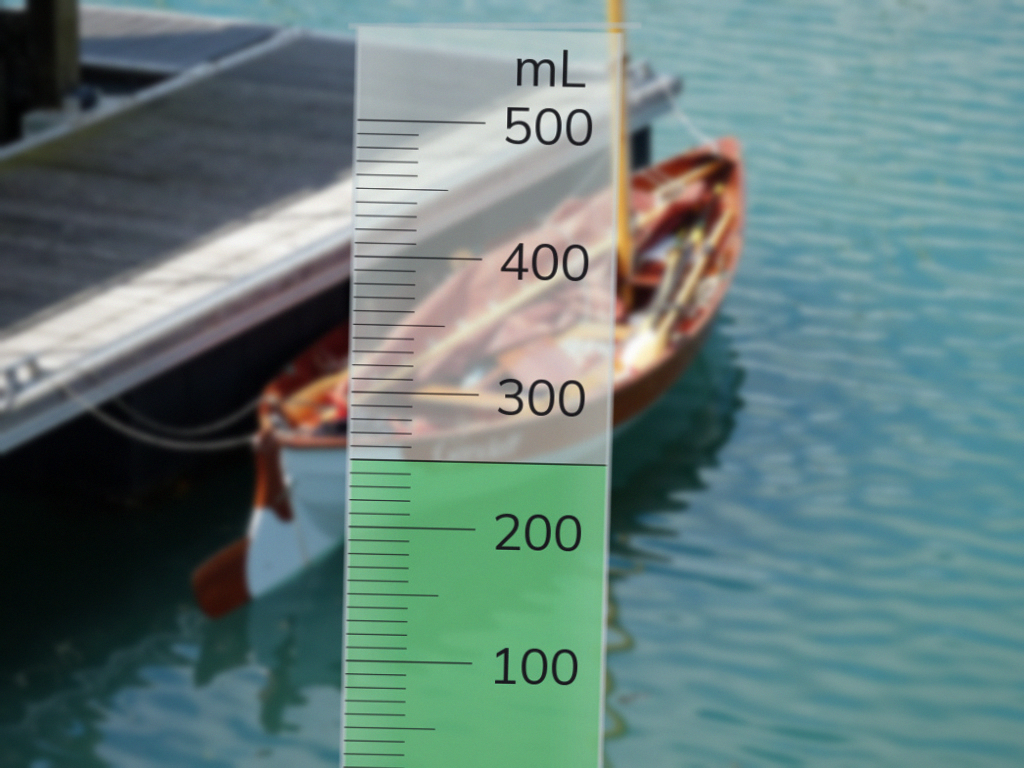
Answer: 250 mL
